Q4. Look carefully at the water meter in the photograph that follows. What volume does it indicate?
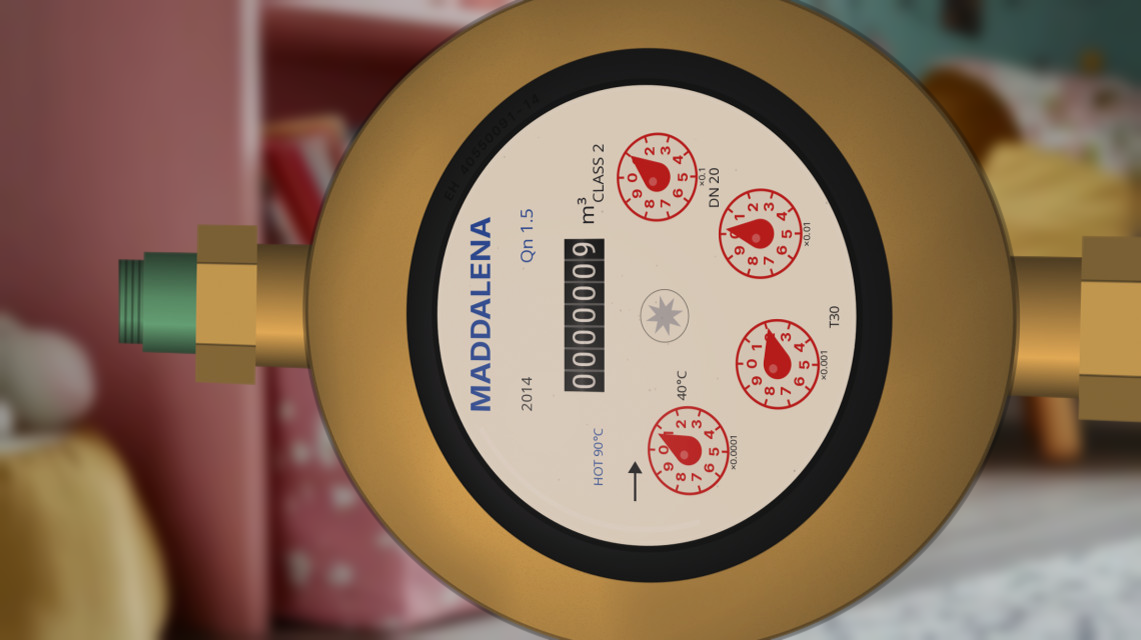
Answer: 9.1020 m³
